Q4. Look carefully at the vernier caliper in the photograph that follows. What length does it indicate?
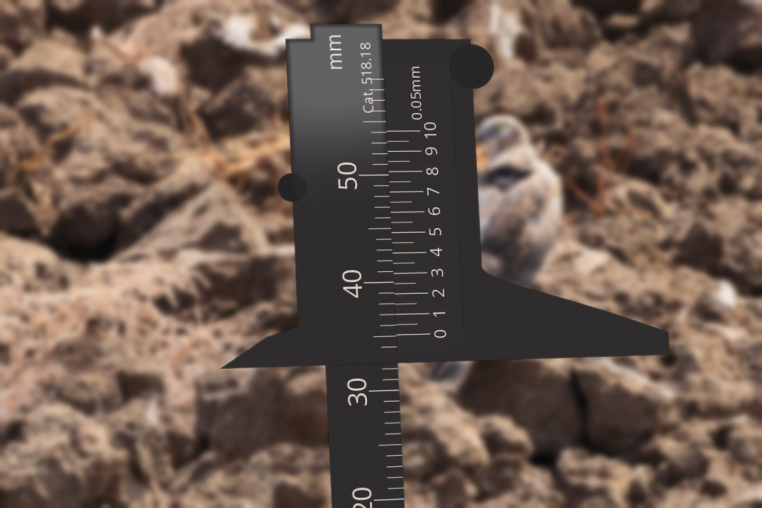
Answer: 35.1 mm
